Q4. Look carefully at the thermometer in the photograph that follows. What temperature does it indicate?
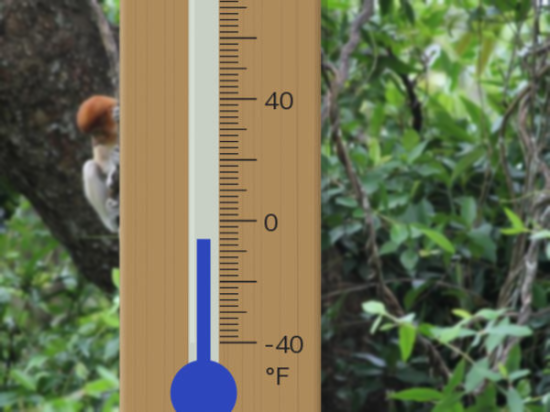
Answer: -6 °F
